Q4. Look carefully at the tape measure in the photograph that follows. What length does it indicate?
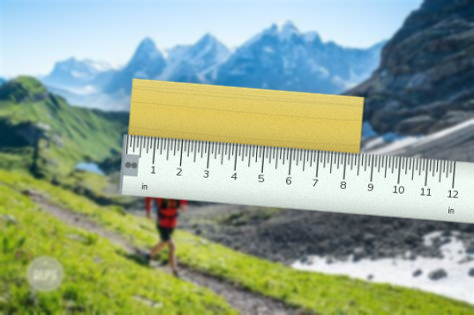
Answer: 8.5 in
